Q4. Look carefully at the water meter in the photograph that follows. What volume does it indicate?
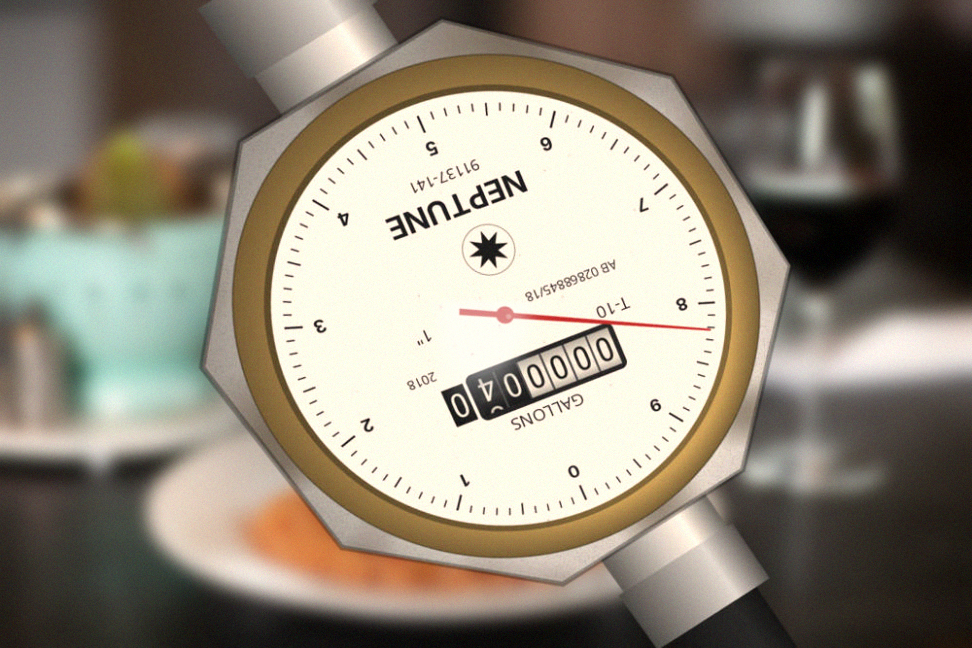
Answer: 38.2 gal
